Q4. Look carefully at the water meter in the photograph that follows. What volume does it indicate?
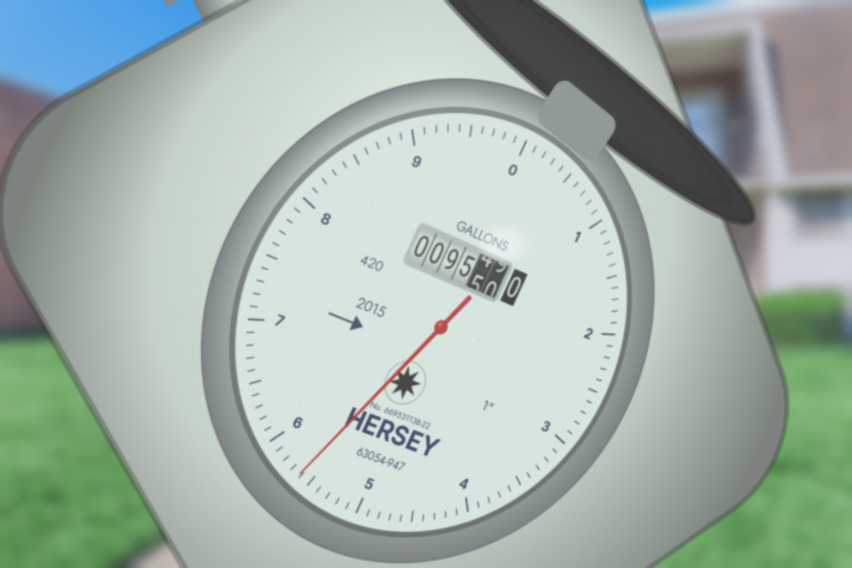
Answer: 95495.6 gal
